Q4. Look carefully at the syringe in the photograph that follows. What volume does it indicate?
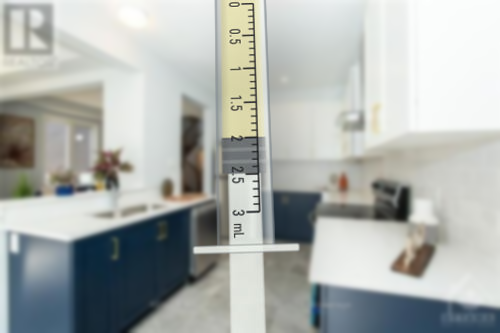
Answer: 2 mL
